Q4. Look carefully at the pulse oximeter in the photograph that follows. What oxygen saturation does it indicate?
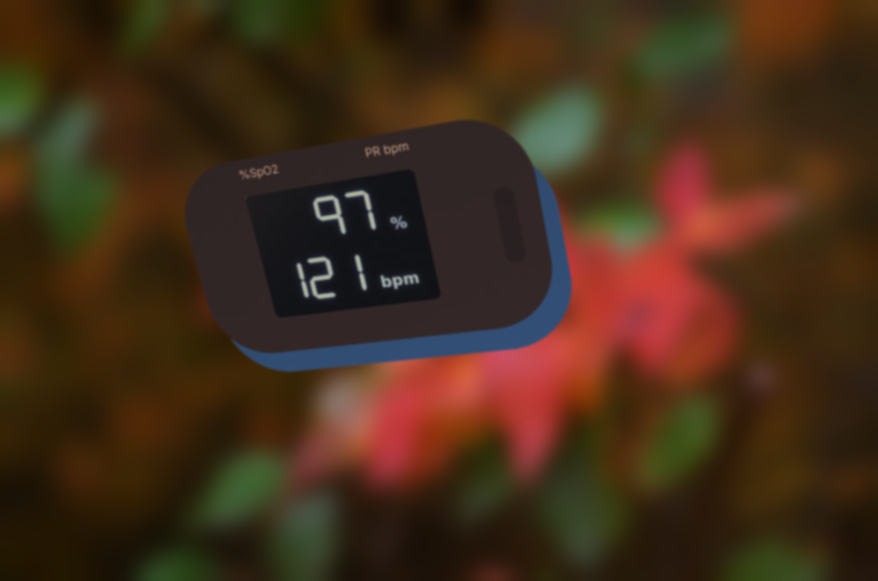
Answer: 97 %
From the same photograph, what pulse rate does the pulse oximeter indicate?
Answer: 121 bpm
